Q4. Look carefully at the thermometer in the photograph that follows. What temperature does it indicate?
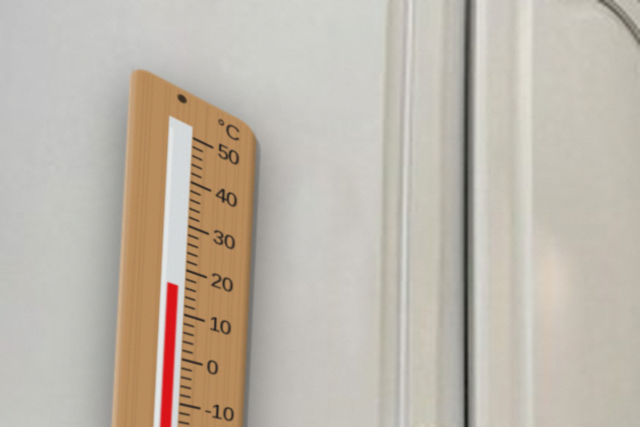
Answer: 16 °C
